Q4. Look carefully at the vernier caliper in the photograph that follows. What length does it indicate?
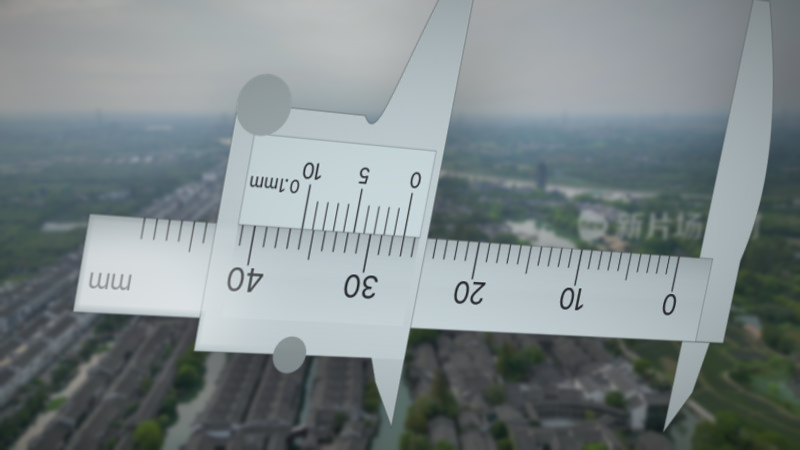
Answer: 27.0 mm
